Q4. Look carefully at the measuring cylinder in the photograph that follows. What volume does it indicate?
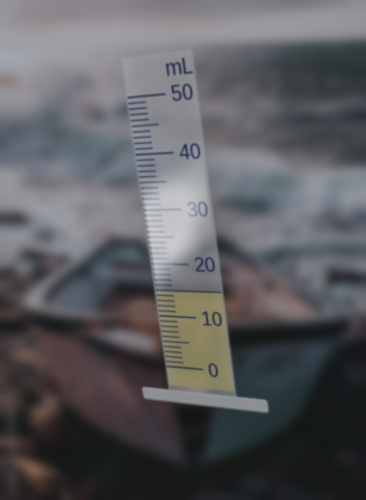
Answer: 15 mL
